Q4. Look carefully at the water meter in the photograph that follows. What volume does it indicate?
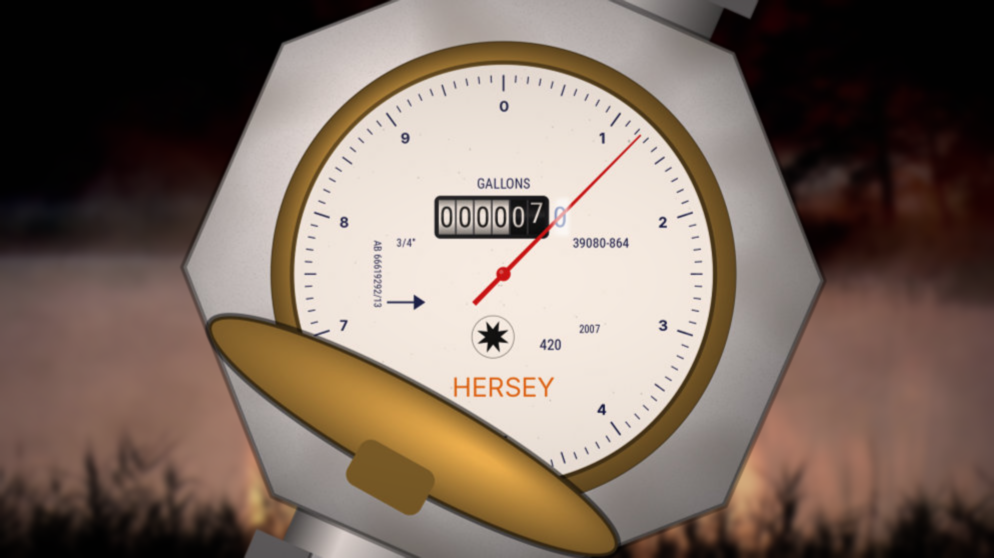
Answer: 71.2 gal
